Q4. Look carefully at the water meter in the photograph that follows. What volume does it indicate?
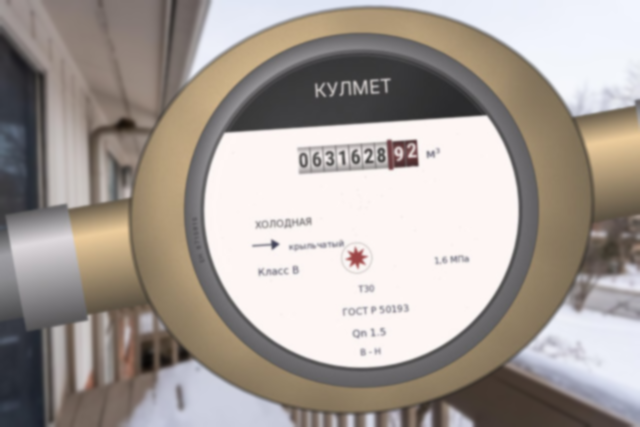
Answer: 631628.92 m³
